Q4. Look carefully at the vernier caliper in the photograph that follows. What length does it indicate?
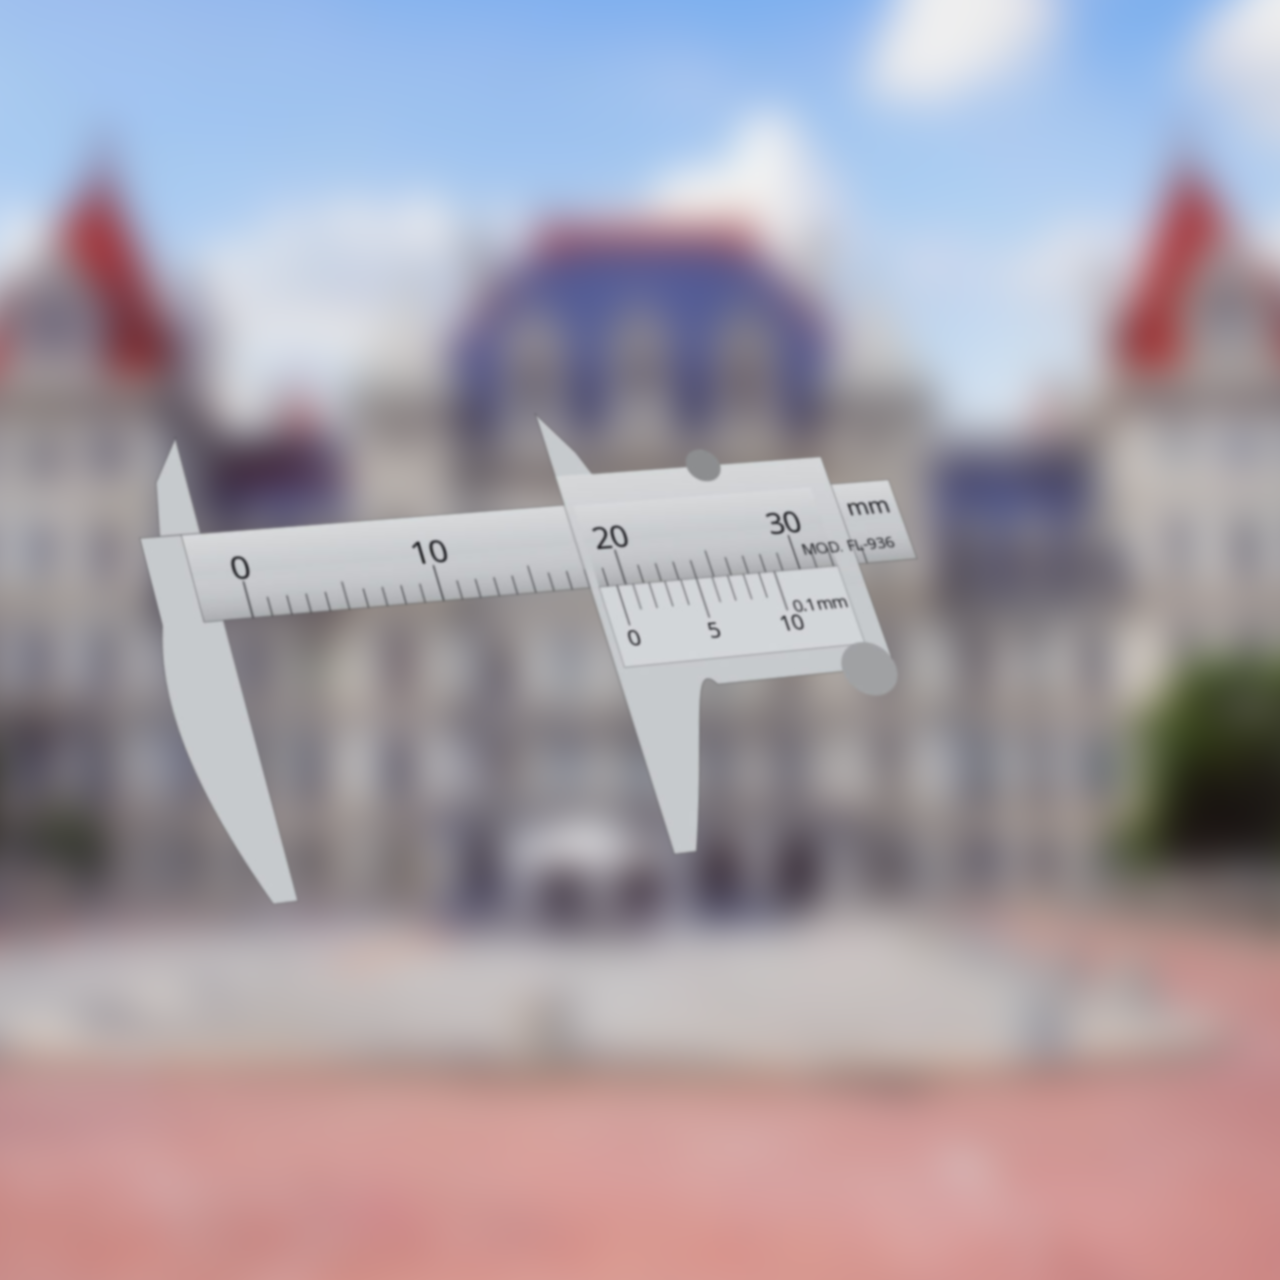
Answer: 19.5 mm
